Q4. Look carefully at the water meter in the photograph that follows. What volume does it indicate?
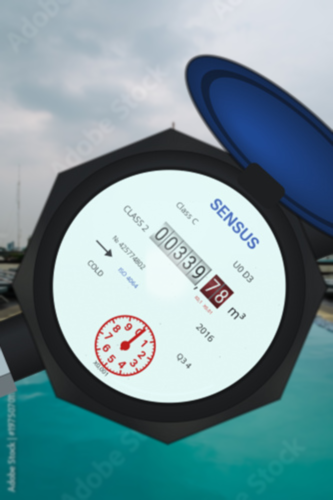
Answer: 339.780 m³
